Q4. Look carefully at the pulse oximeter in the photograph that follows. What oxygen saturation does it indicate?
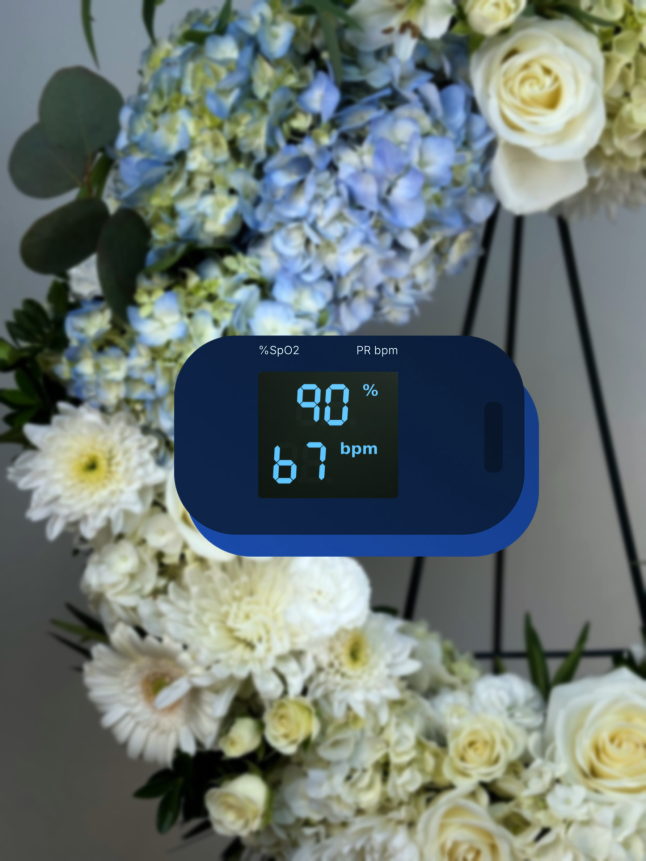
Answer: 90 %
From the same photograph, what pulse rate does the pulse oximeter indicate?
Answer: 67 bpm
